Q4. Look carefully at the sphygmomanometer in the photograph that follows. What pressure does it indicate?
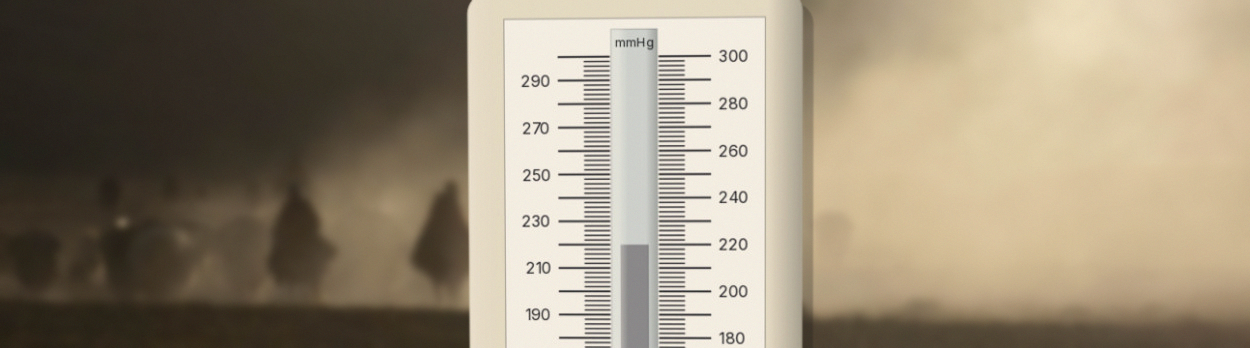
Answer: 220 mmHg
